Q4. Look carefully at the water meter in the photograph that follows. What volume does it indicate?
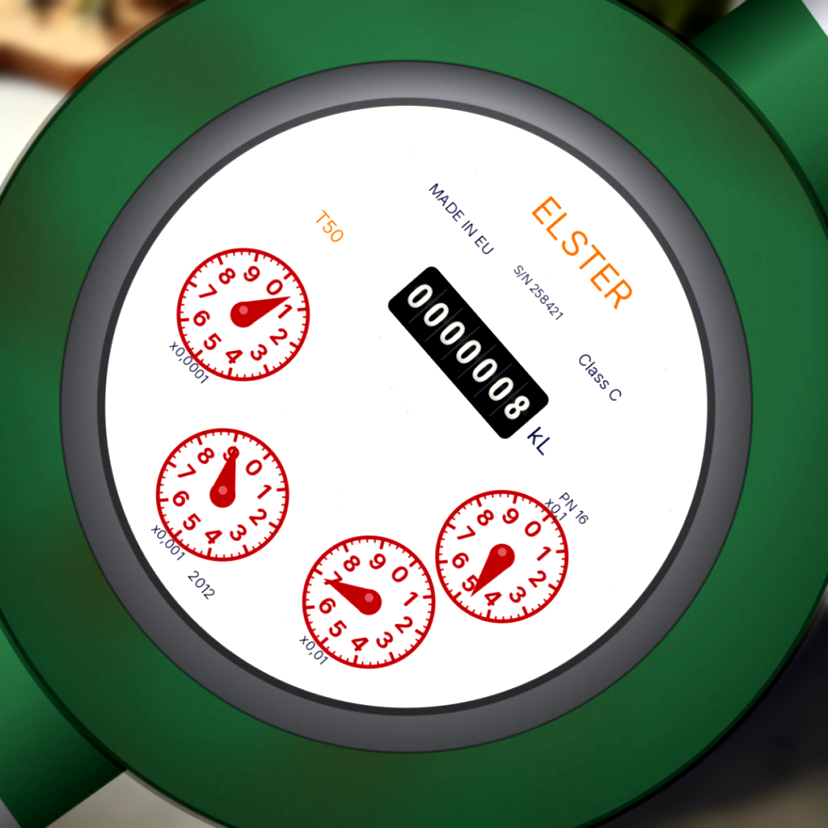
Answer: 8.4690 kL
